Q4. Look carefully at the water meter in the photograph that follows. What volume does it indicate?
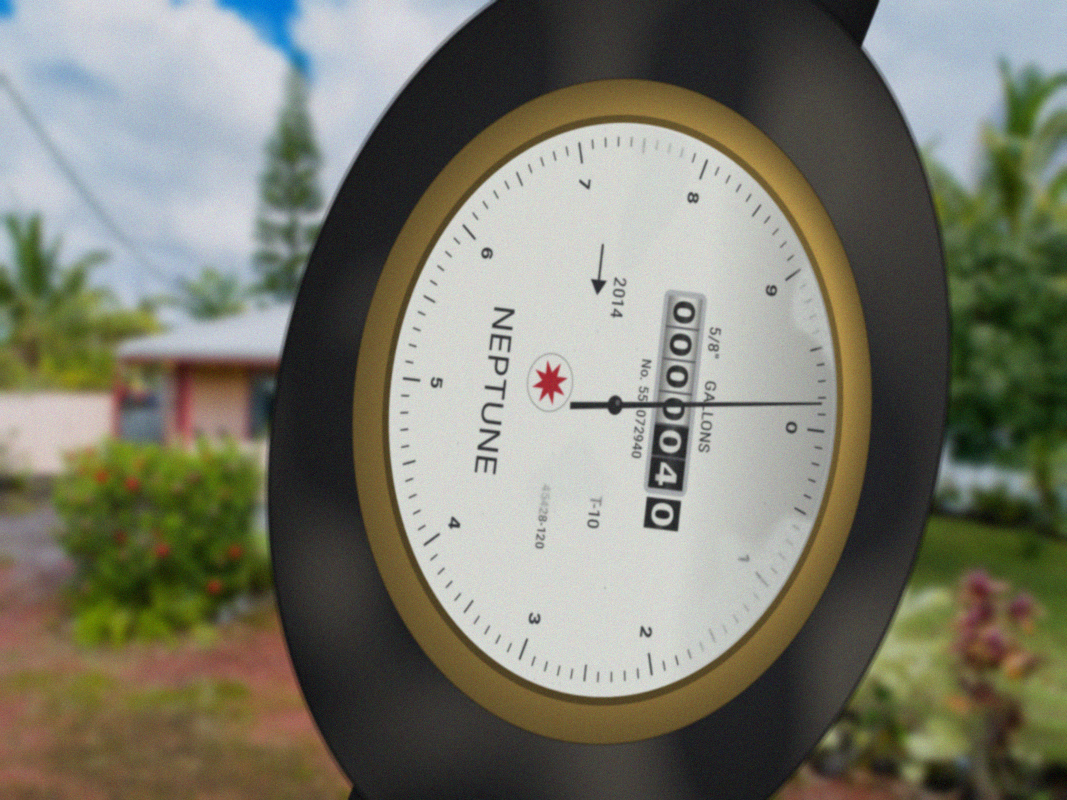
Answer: 39.8 gal
